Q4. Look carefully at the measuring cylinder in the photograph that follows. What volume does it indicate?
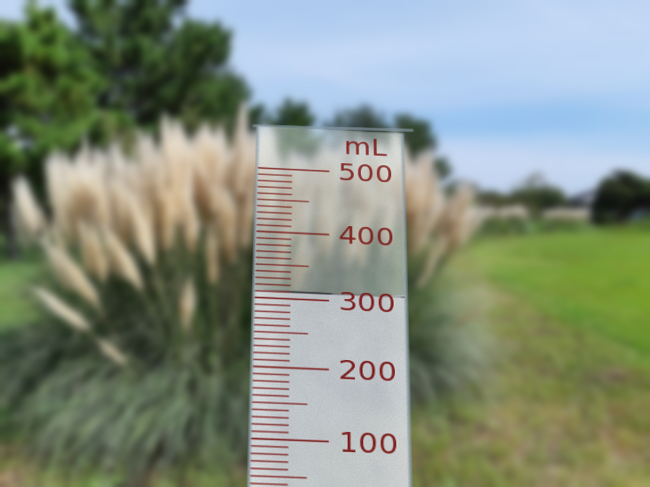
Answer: 310 mL
